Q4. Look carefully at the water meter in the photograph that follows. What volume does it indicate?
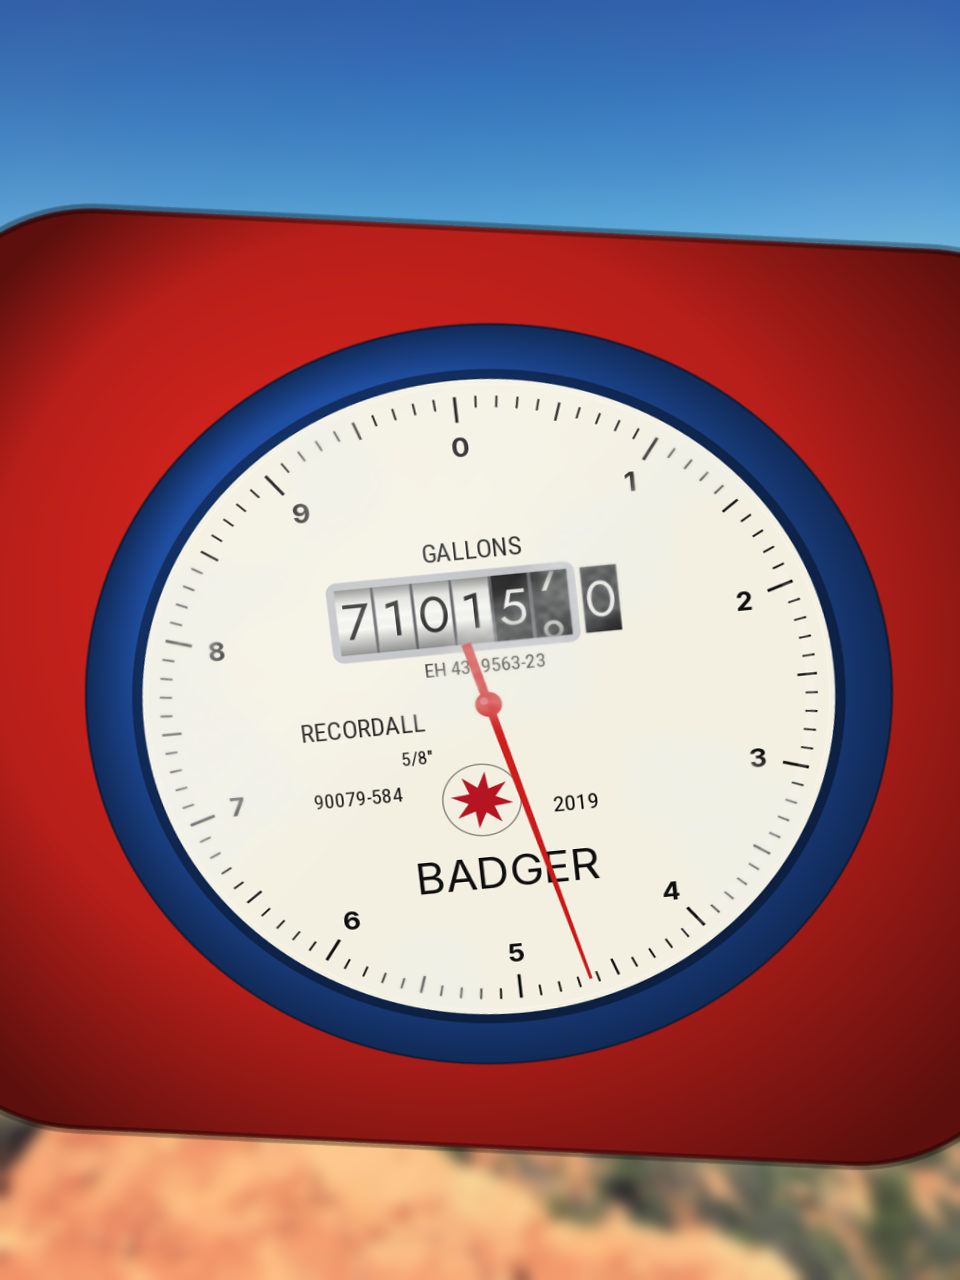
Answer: 7101574.6 gal
